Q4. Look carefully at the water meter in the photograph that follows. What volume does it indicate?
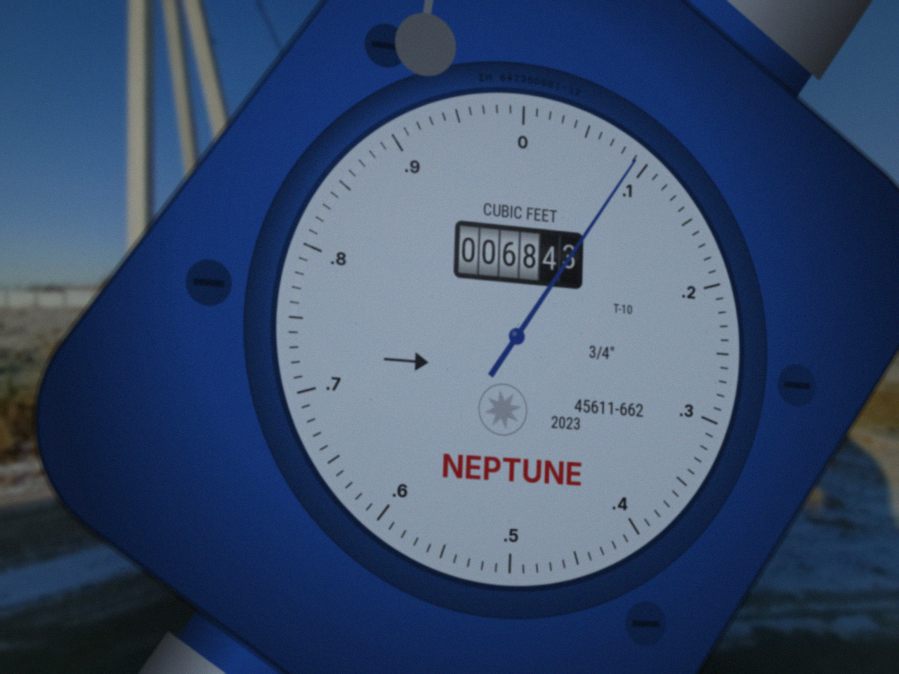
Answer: 6843.09 ft³
